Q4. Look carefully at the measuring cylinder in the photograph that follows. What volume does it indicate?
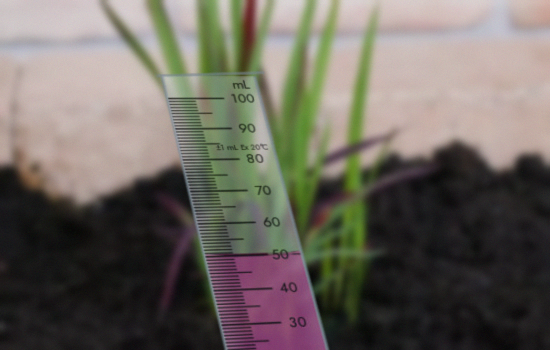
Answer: 50 mL
